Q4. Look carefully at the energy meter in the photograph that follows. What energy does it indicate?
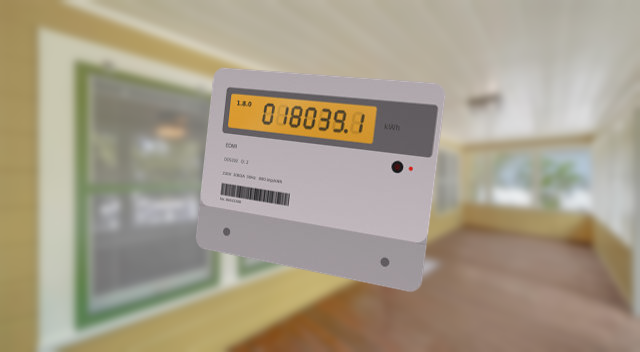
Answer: 18039.1 kWh
